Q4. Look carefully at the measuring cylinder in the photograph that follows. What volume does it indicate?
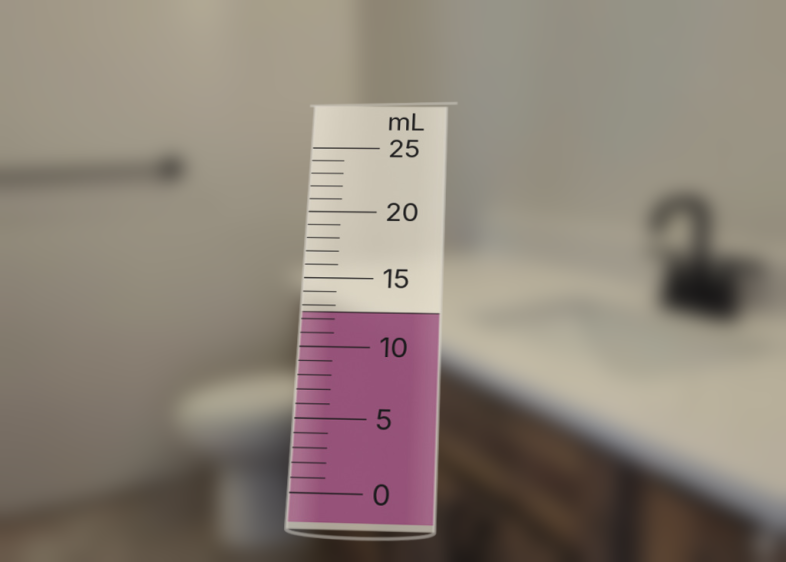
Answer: 12.5 mL
